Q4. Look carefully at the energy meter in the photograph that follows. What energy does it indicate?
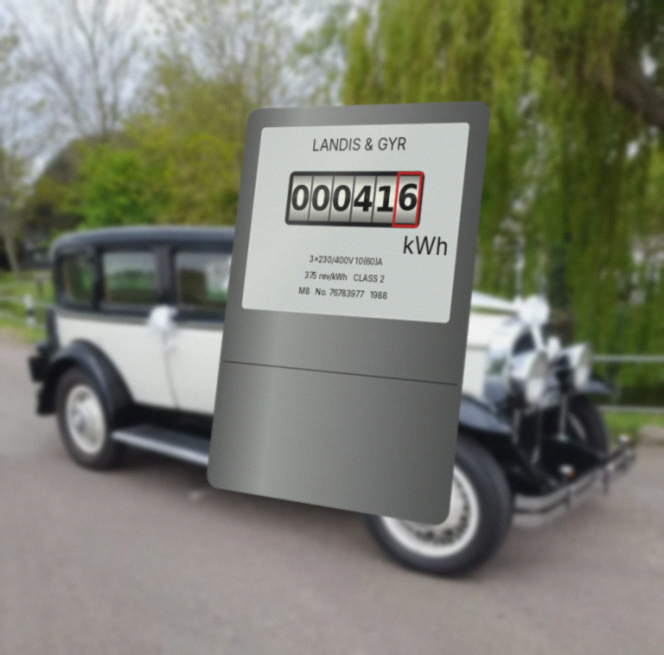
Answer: 41.6 kWh
